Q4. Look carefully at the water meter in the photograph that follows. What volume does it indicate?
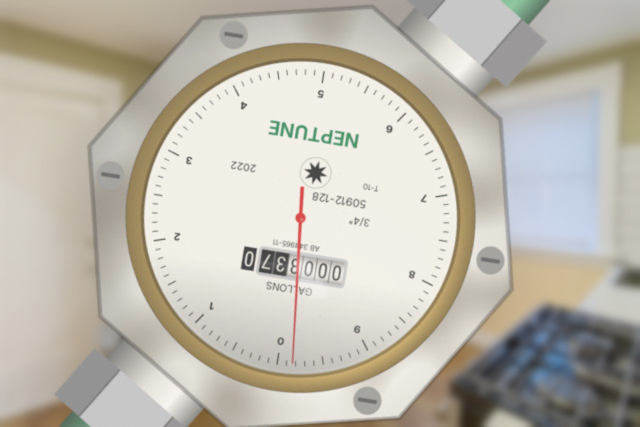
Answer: 3369.8 gal
